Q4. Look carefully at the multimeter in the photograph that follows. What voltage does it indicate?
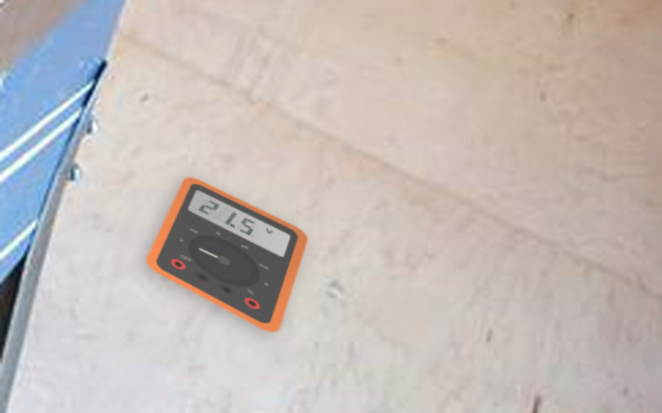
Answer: 21.5 V
